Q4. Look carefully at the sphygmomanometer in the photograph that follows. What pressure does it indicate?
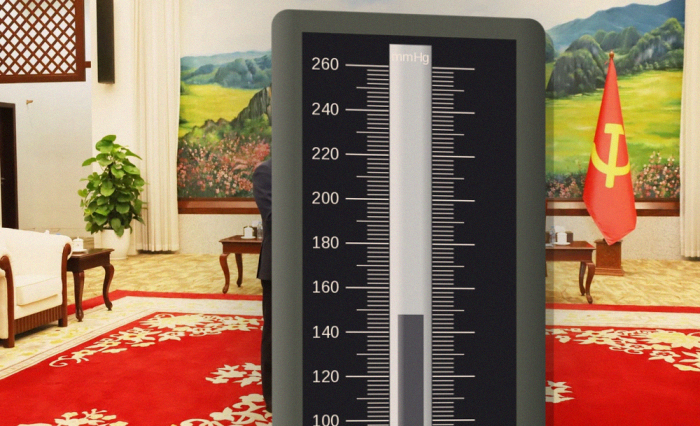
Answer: 148 mmHg
